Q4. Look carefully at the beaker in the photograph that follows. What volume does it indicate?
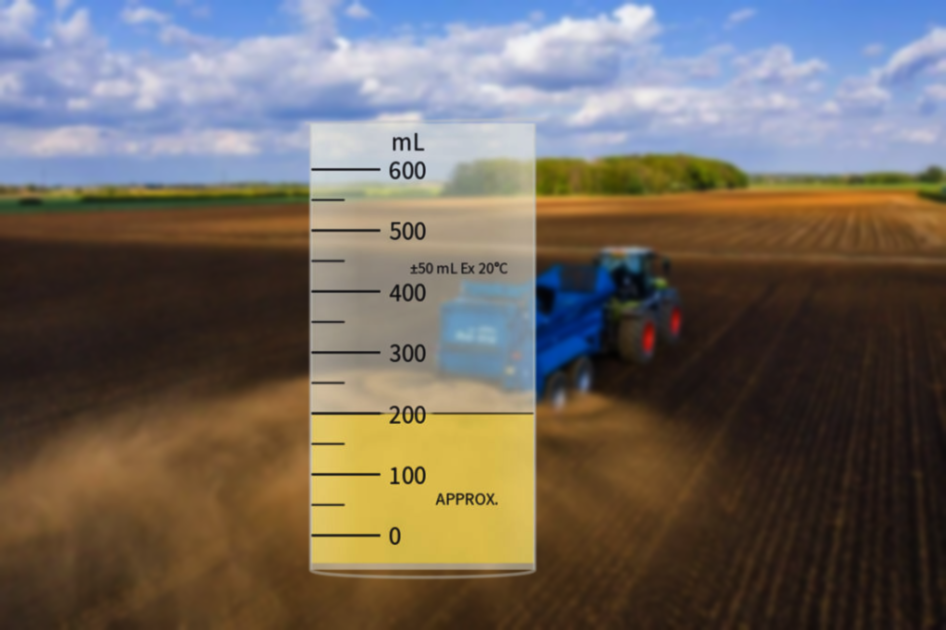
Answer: 200 mL
